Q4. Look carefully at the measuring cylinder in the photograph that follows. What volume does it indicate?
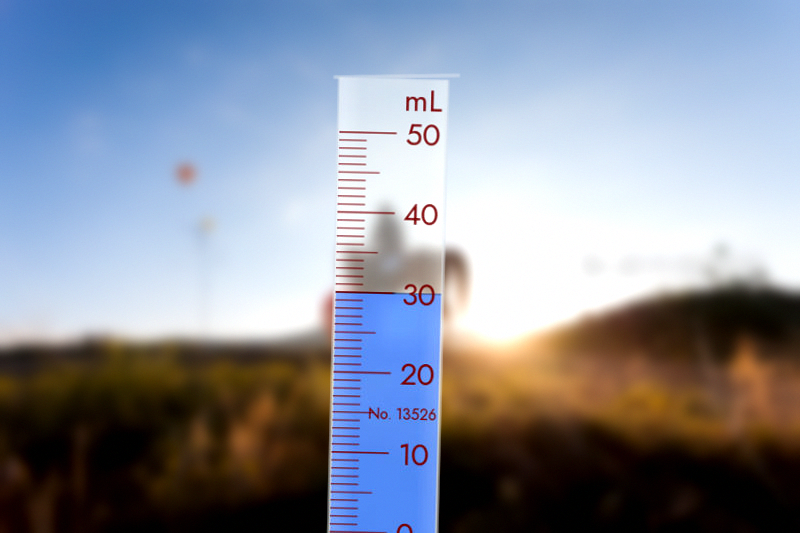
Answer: 30 mL
